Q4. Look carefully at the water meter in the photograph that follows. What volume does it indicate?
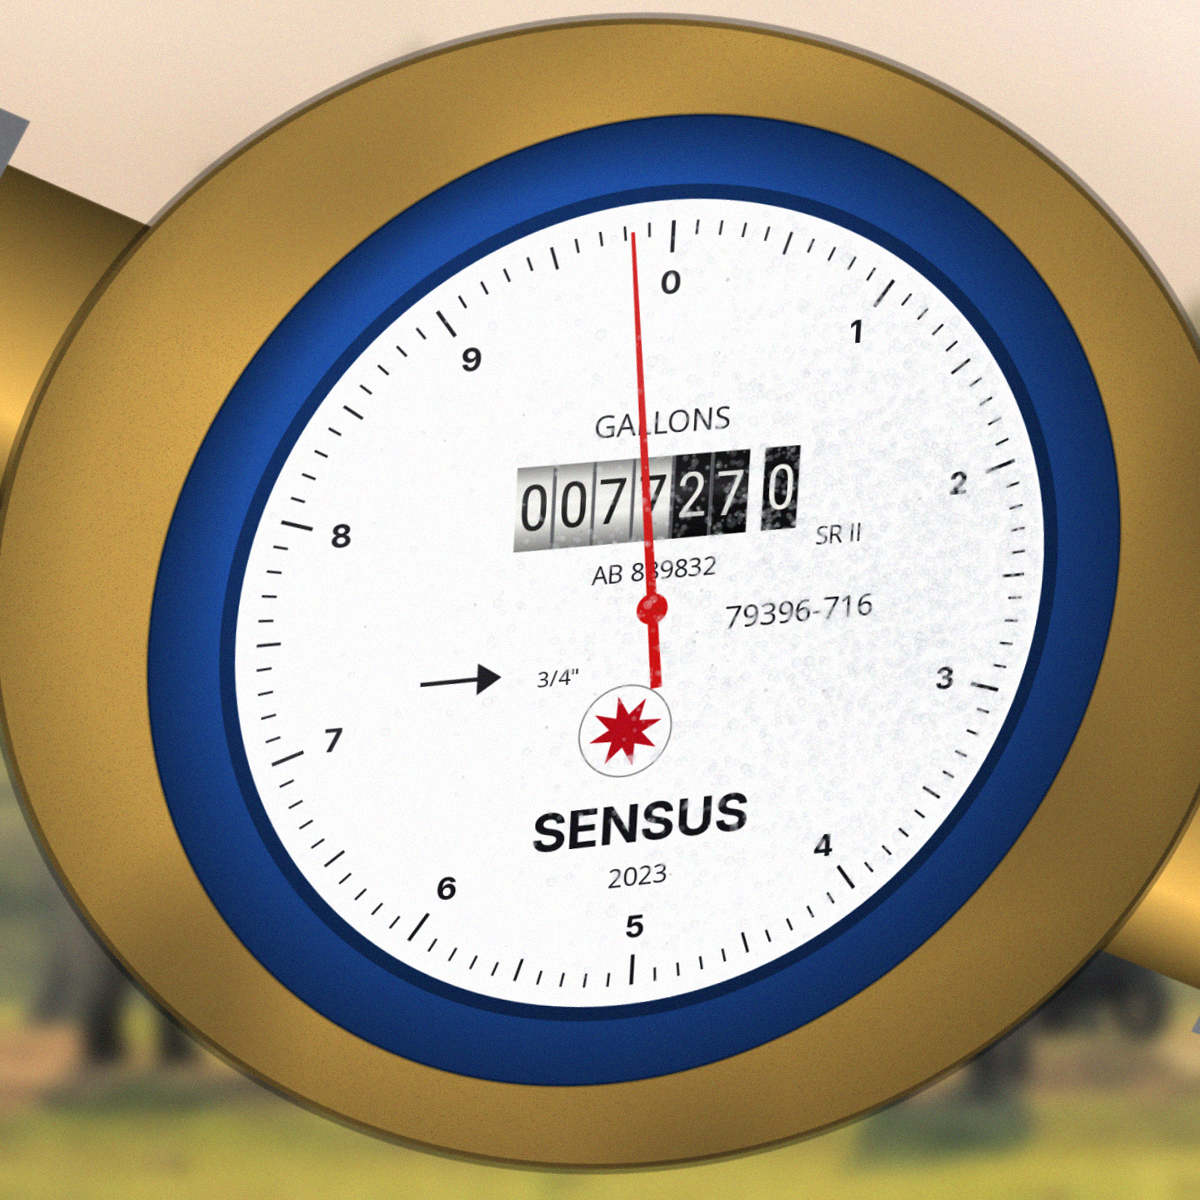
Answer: 77269.8 gal
